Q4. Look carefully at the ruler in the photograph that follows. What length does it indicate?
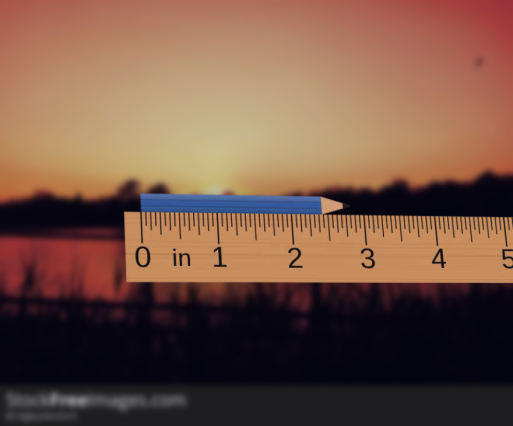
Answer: 2.8125 in
